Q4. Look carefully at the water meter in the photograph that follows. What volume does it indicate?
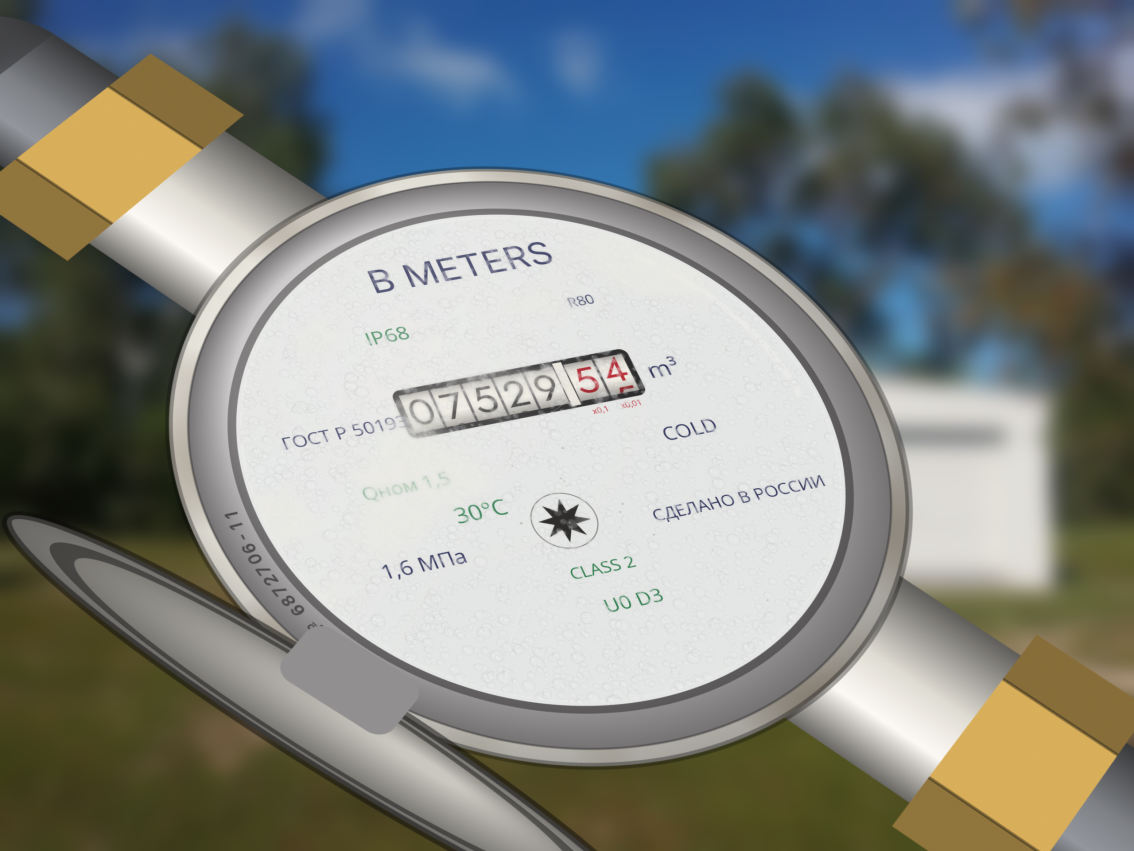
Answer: 7529.54 m³
